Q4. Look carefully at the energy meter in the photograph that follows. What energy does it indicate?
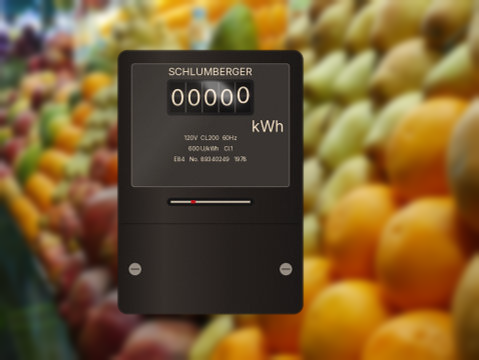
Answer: 0 kWh
